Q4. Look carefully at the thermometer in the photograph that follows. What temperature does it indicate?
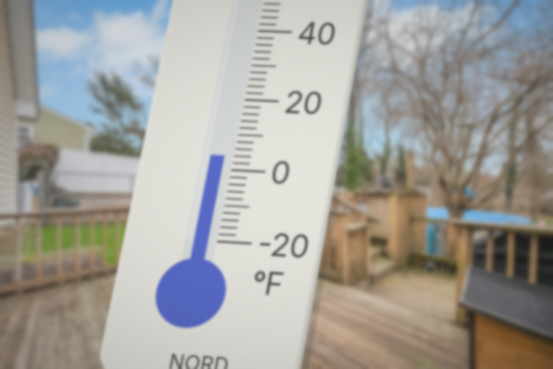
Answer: 4 °F
